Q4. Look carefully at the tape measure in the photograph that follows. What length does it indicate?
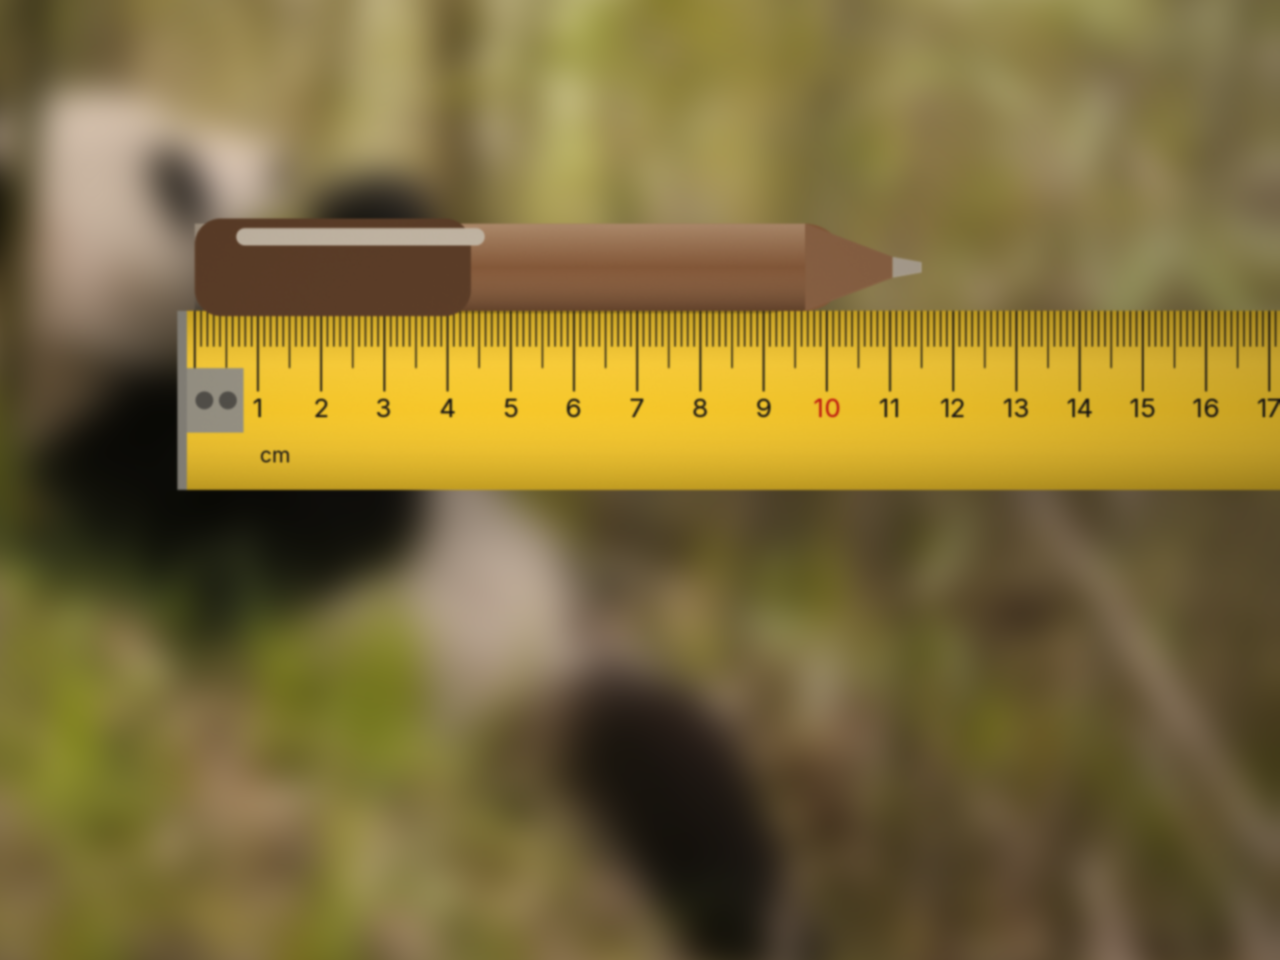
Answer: 11.5 cm
